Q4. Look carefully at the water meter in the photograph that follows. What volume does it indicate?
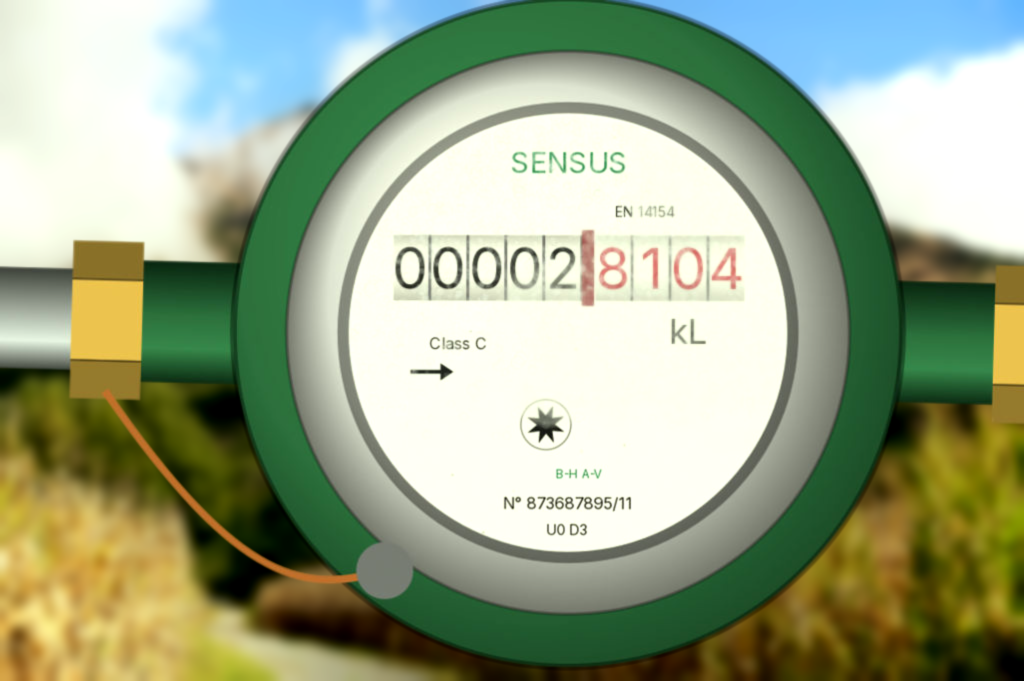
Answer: 2.8104 kL
